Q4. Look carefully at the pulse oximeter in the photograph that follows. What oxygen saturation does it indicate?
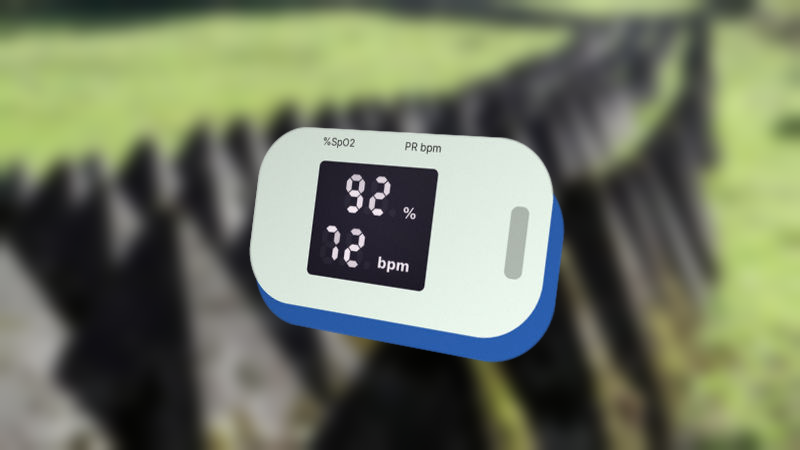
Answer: 92 %
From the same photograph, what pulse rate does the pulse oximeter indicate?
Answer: 72 bpm
